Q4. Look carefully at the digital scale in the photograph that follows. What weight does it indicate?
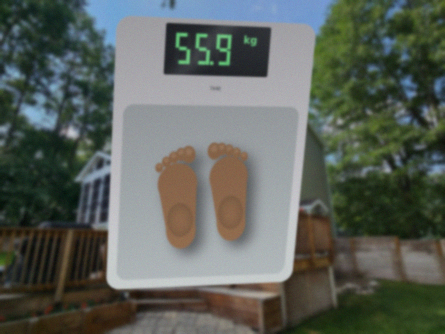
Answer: 55.9 kg
